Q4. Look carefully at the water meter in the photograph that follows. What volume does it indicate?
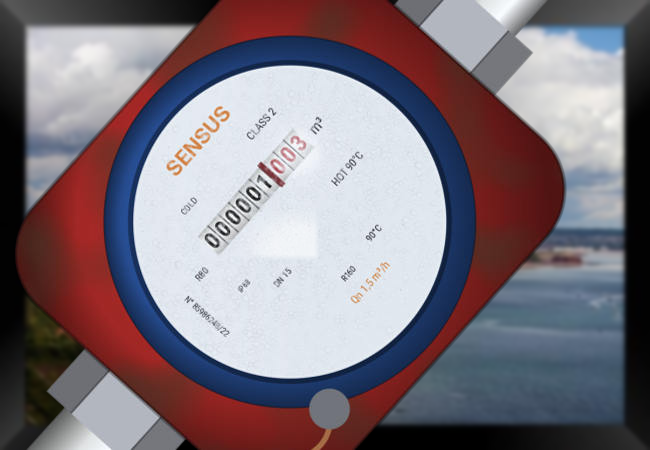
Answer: 1.003 m³
